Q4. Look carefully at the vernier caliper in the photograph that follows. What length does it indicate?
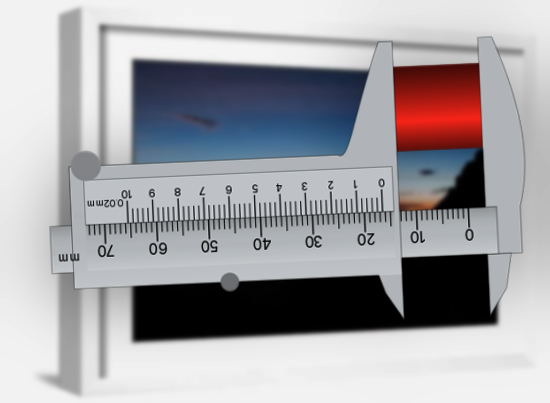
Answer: 16.5 mm
